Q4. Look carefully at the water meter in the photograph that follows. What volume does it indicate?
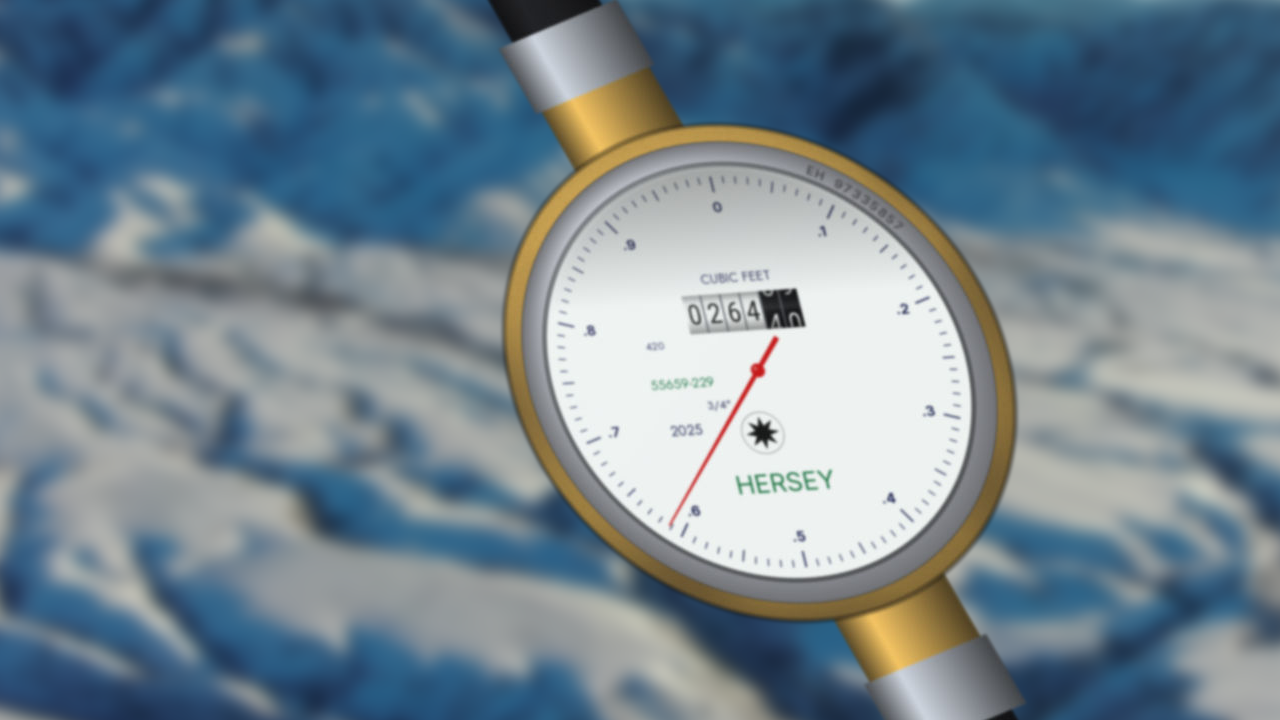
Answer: 26439.61 ft³
